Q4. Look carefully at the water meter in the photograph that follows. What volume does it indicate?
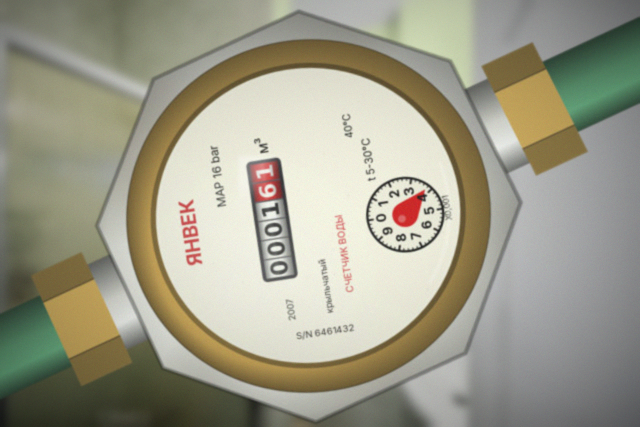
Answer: 1.613 m³
